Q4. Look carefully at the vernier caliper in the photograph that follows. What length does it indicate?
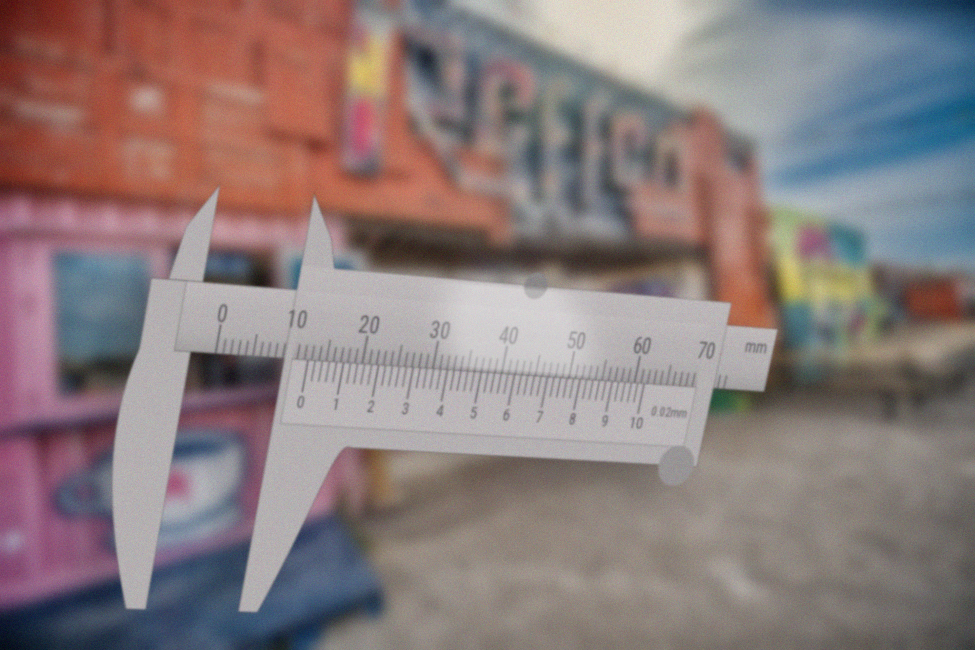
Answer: 12.5 mm
